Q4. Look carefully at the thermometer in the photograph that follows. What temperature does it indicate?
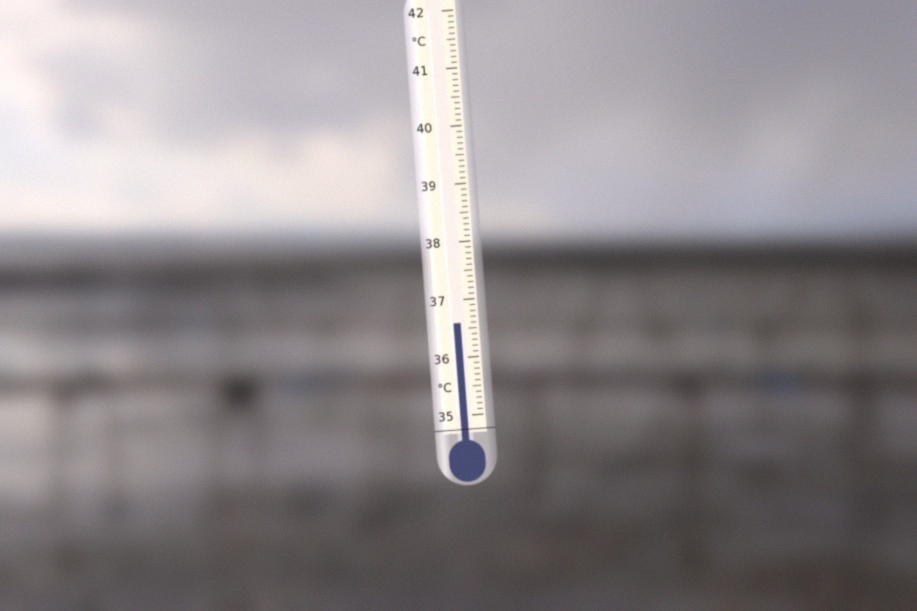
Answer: 36.6 °C
